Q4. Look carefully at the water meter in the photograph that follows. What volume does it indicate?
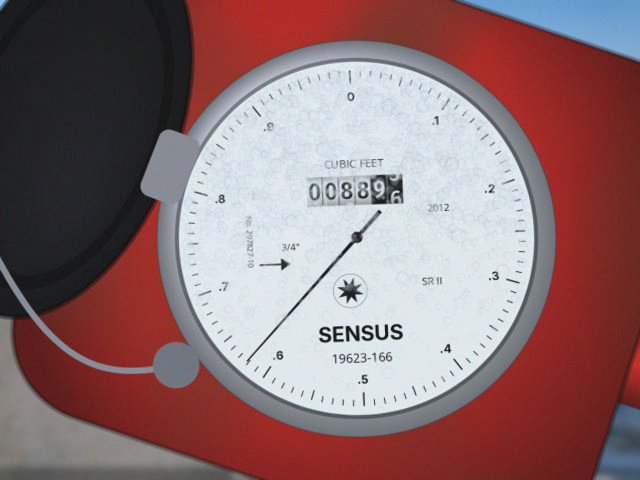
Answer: 8895.62 ft³
